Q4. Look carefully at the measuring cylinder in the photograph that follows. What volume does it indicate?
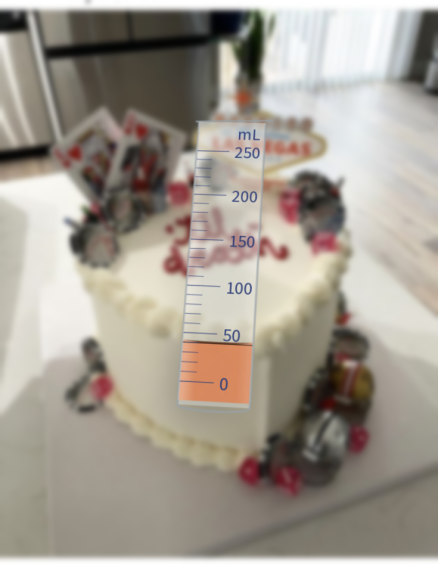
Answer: 40 mL
